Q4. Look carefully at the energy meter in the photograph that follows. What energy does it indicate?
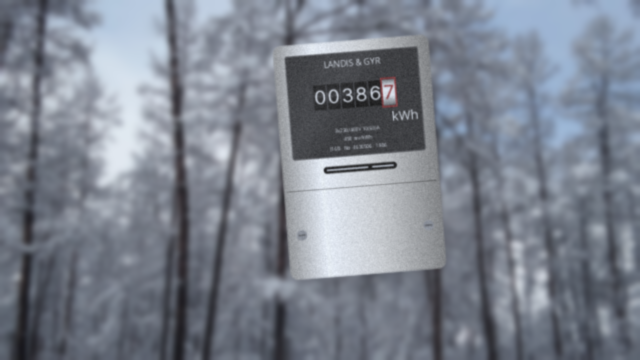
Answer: 386.7 kWh
